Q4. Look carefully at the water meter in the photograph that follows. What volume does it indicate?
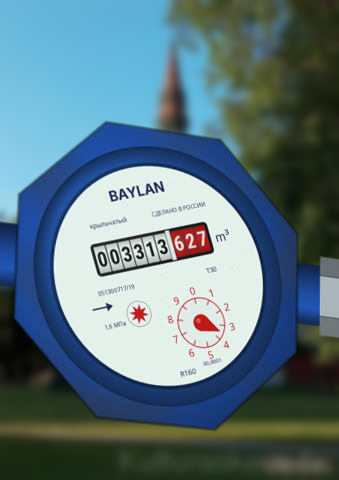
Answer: 3313.6273 m³
